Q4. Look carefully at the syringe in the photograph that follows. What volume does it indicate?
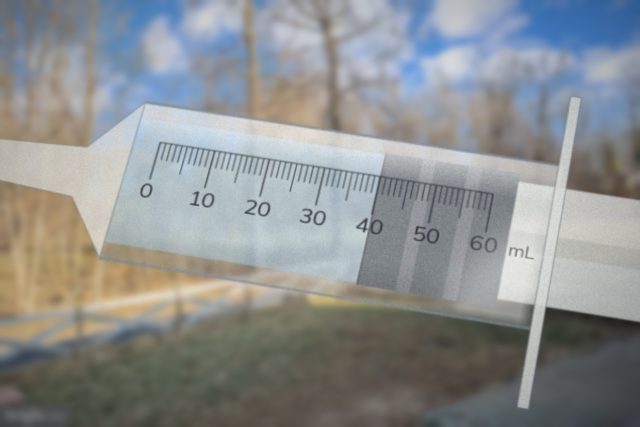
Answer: 40 mL
